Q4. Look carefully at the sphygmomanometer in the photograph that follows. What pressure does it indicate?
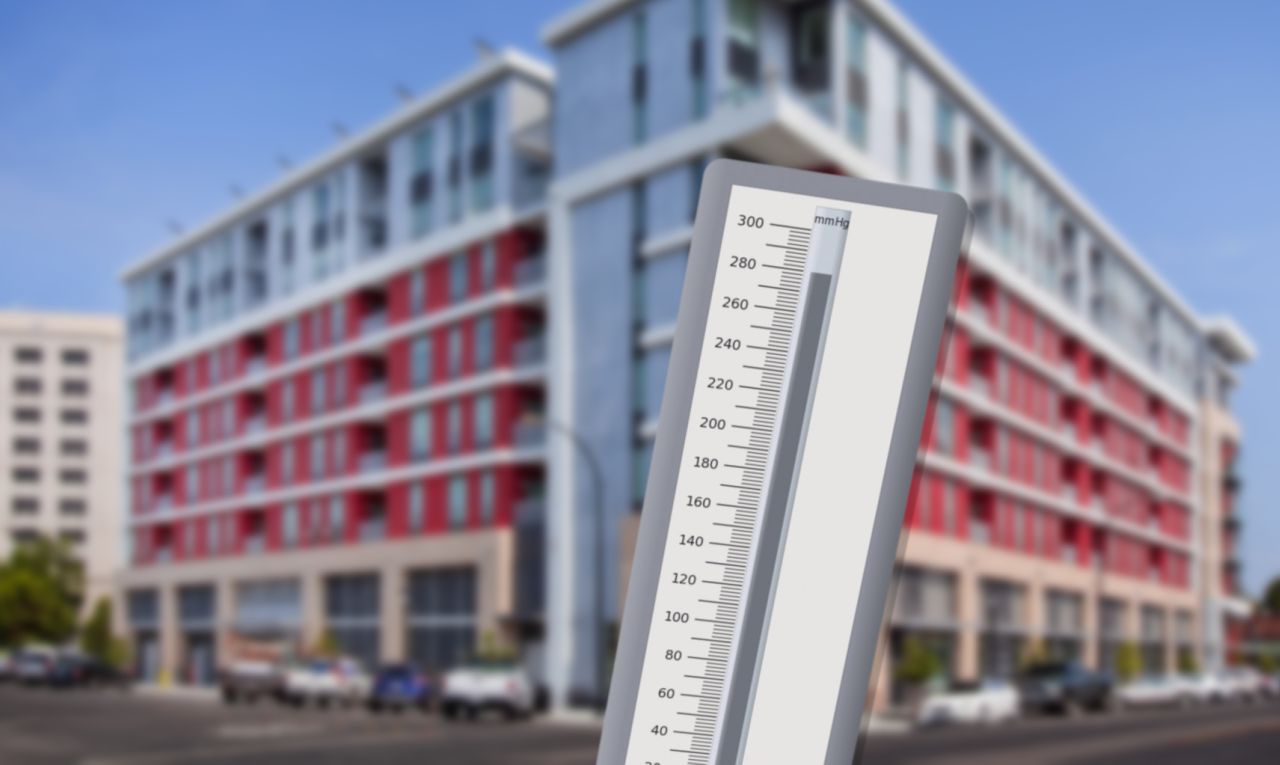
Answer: 280 mmHg
